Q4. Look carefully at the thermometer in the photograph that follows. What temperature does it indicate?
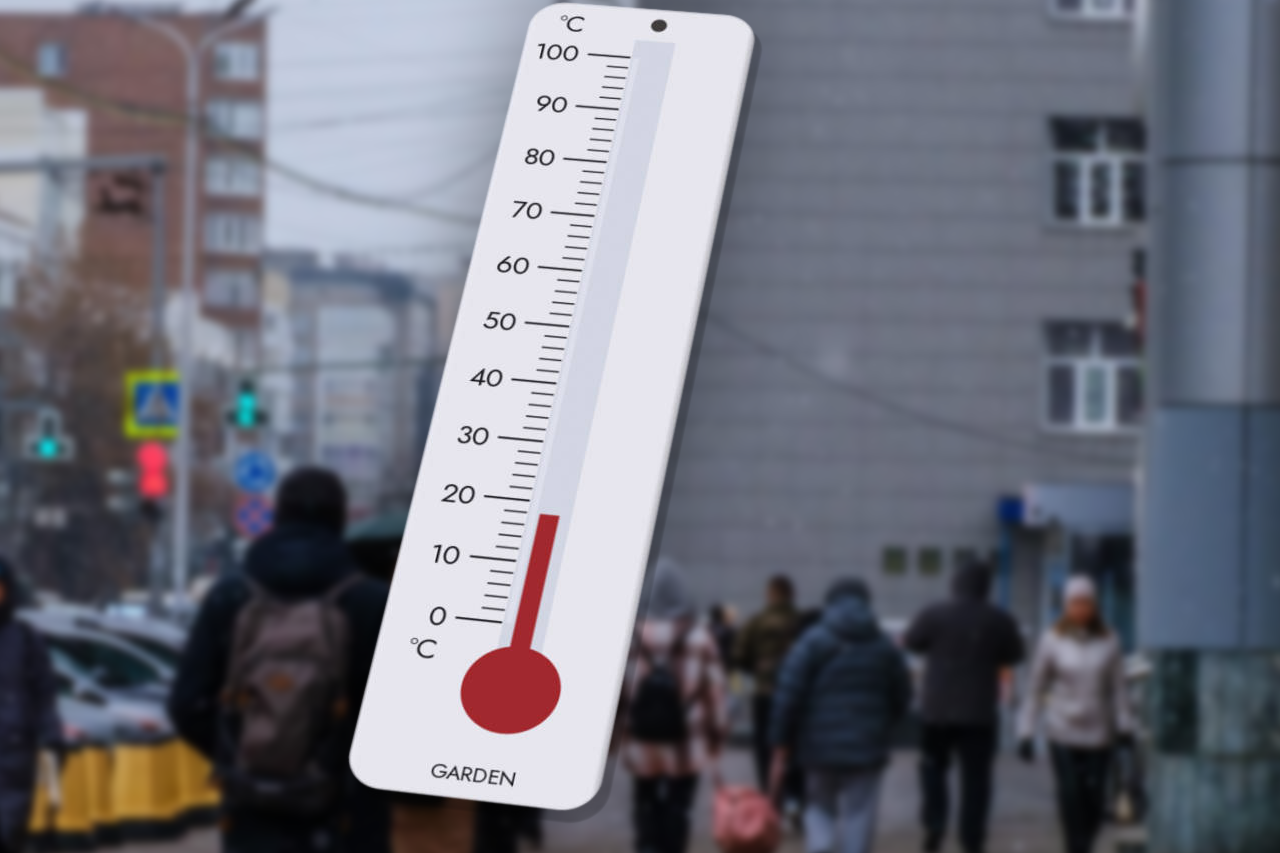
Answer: 18 °C
